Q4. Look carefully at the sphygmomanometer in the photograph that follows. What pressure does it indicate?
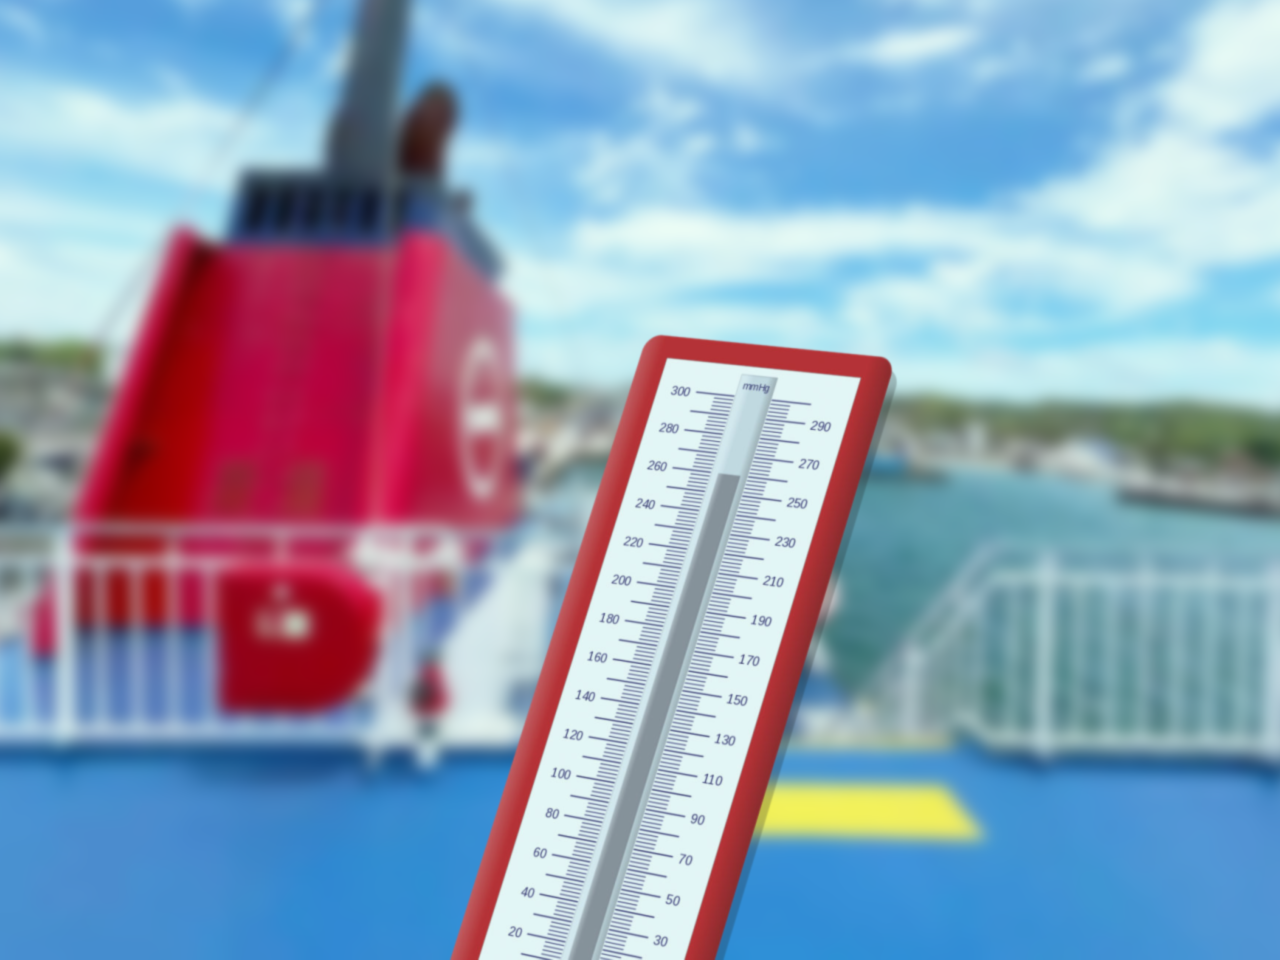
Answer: 260 mmHg
